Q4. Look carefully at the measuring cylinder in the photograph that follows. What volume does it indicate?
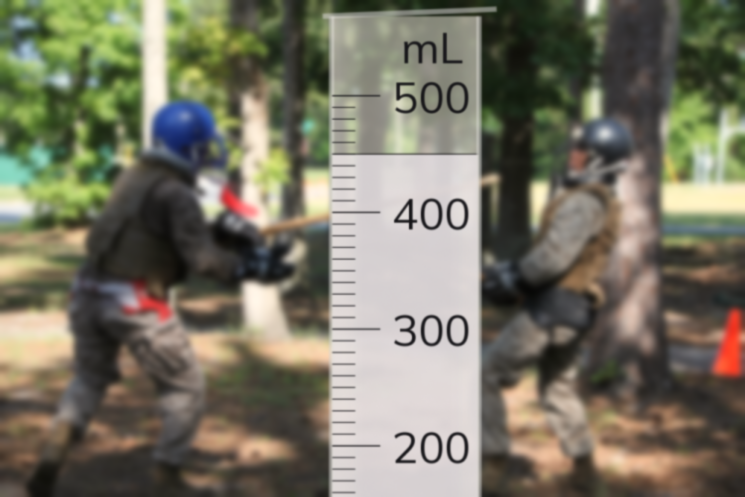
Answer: 450 mL
